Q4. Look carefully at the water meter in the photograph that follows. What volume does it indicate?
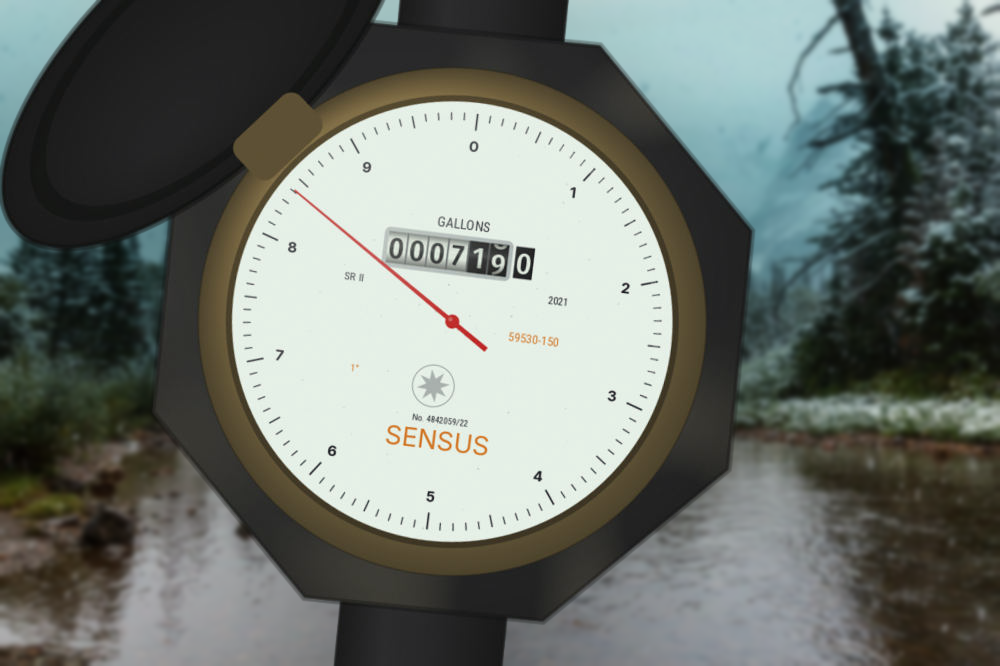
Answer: 7188.4 gal
